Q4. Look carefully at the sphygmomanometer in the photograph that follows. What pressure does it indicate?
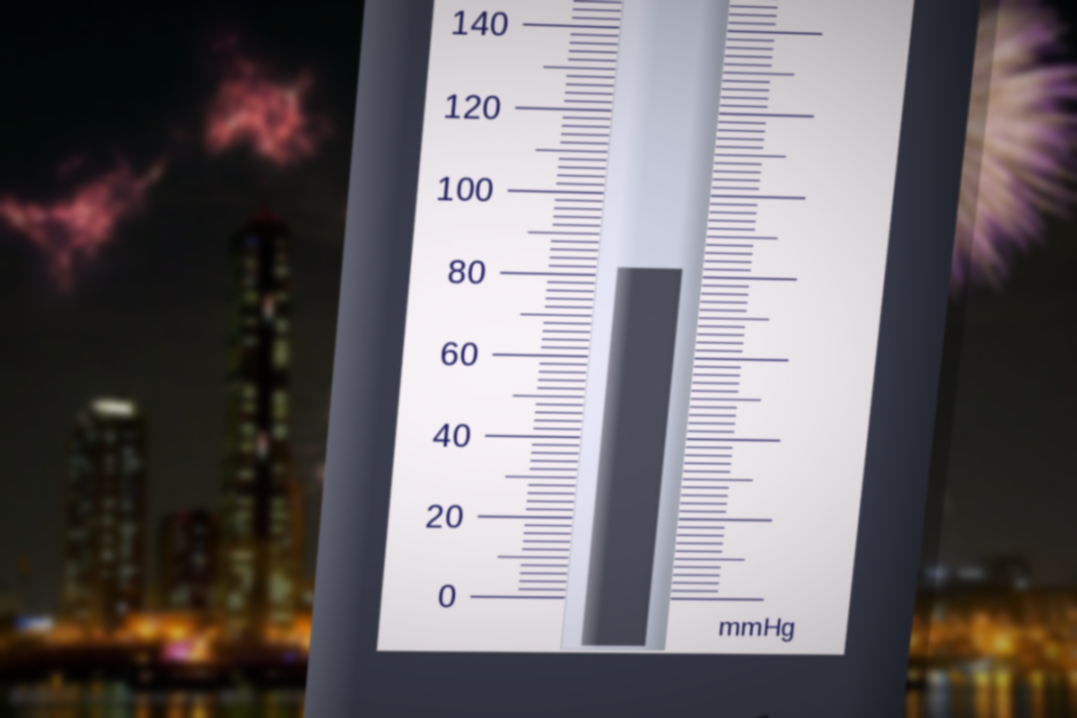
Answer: 82 mmHg
